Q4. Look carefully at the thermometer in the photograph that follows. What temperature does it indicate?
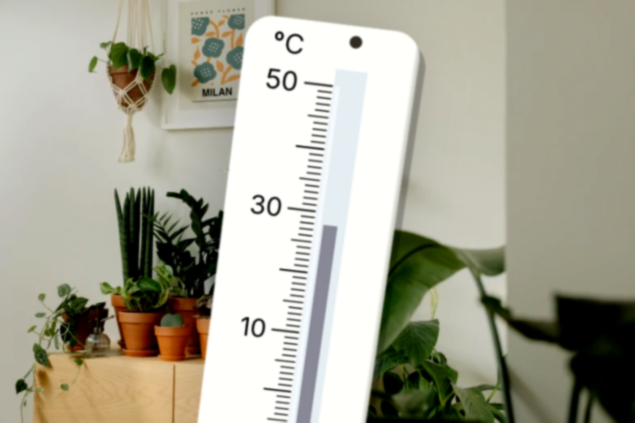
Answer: 28 °C
